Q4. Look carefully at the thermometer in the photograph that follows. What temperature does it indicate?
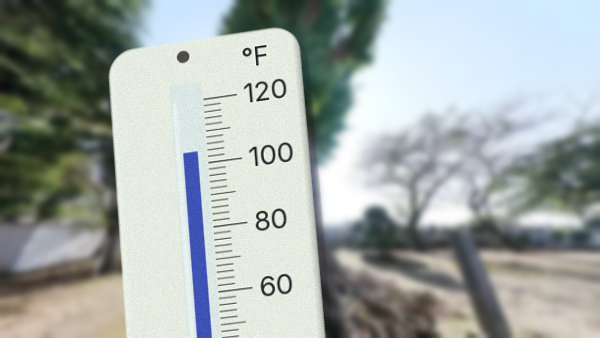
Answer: 104 °F
